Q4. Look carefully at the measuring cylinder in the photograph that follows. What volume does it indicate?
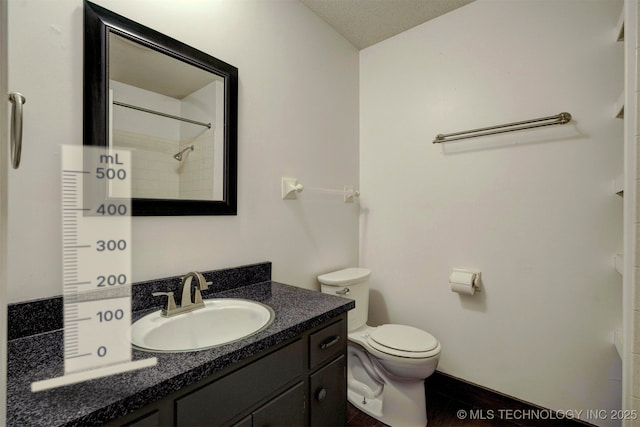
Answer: 150 mL
